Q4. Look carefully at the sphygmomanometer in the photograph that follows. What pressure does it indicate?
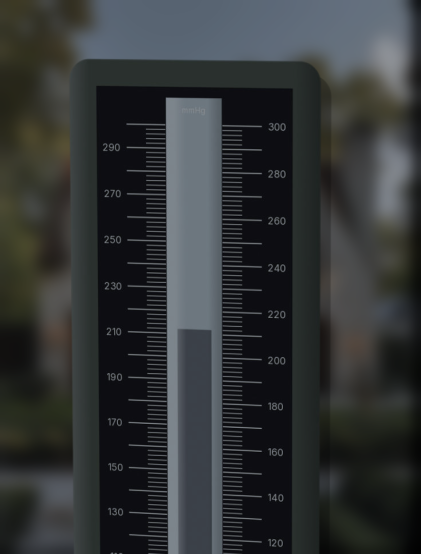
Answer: 212 mmHg
